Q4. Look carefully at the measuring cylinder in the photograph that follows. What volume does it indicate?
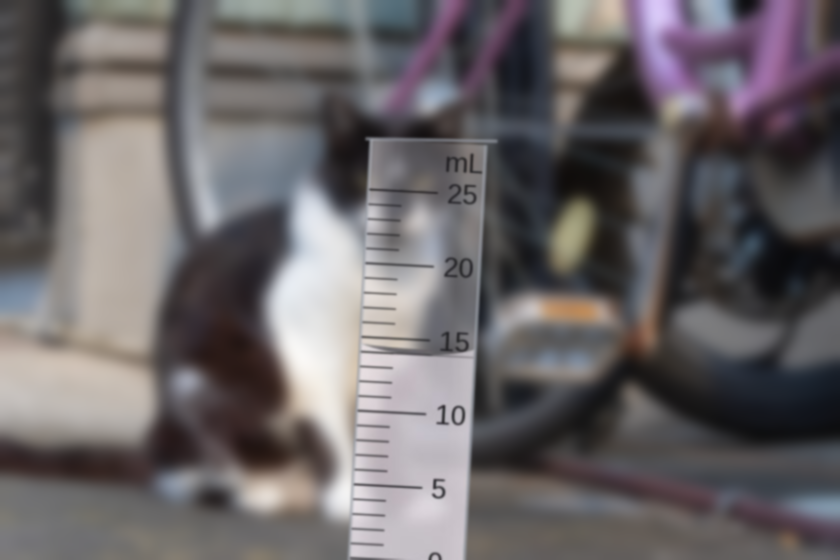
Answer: 14 mL
